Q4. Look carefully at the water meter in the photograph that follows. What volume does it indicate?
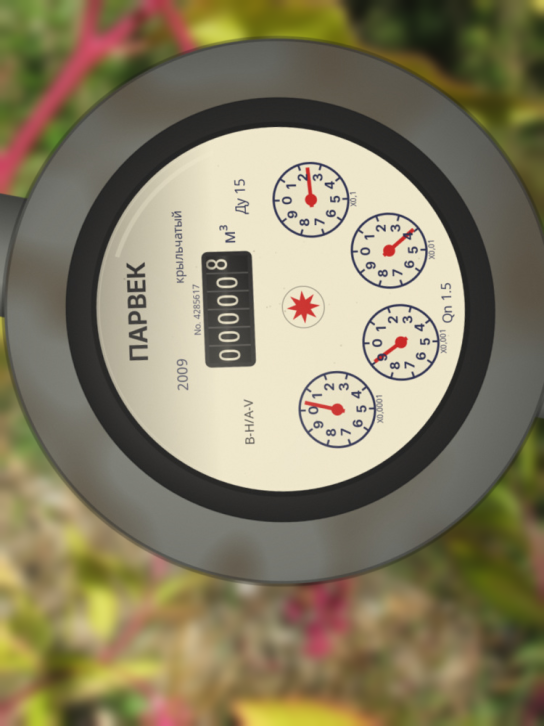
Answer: 8.2390 m³
